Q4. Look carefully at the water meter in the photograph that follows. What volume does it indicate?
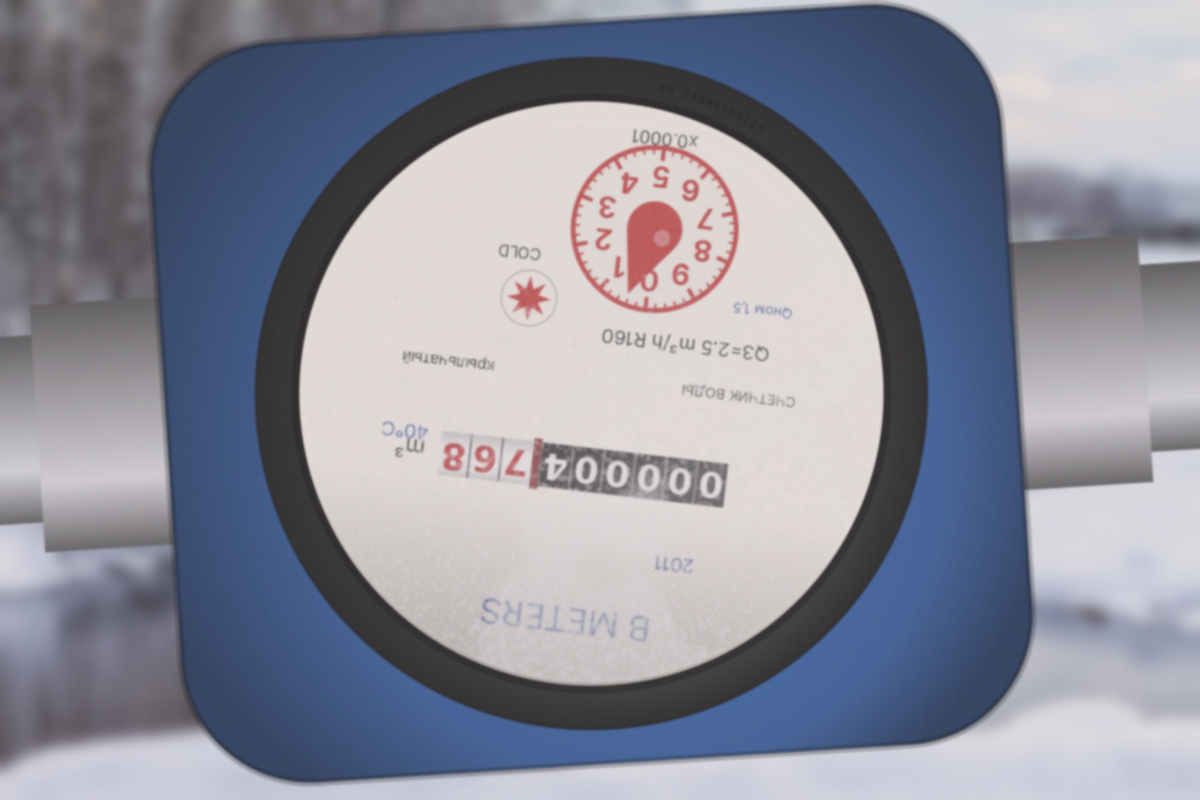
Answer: 4.7680 m³
